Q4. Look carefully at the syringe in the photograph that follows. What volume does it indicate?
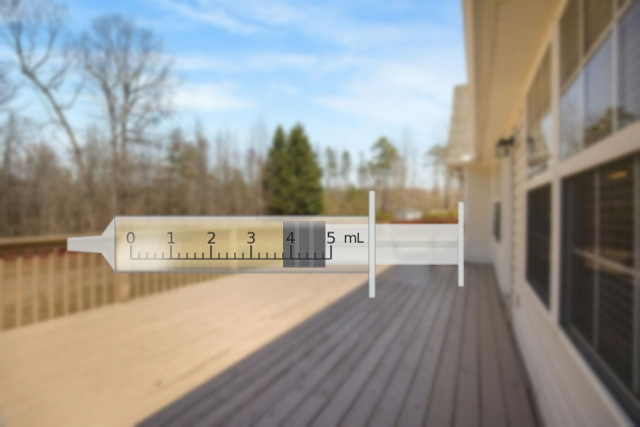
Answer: 3.8 mL
